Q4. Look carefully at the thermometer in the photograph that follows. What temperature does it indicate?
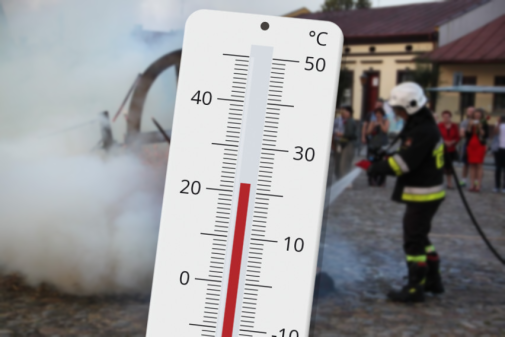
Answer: 22 °C
